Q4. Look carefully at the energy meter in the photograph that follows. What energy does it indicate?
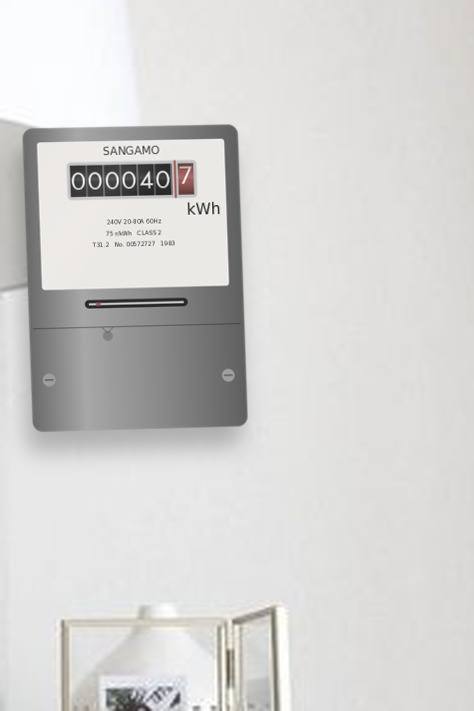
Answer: 40.7 kWh
